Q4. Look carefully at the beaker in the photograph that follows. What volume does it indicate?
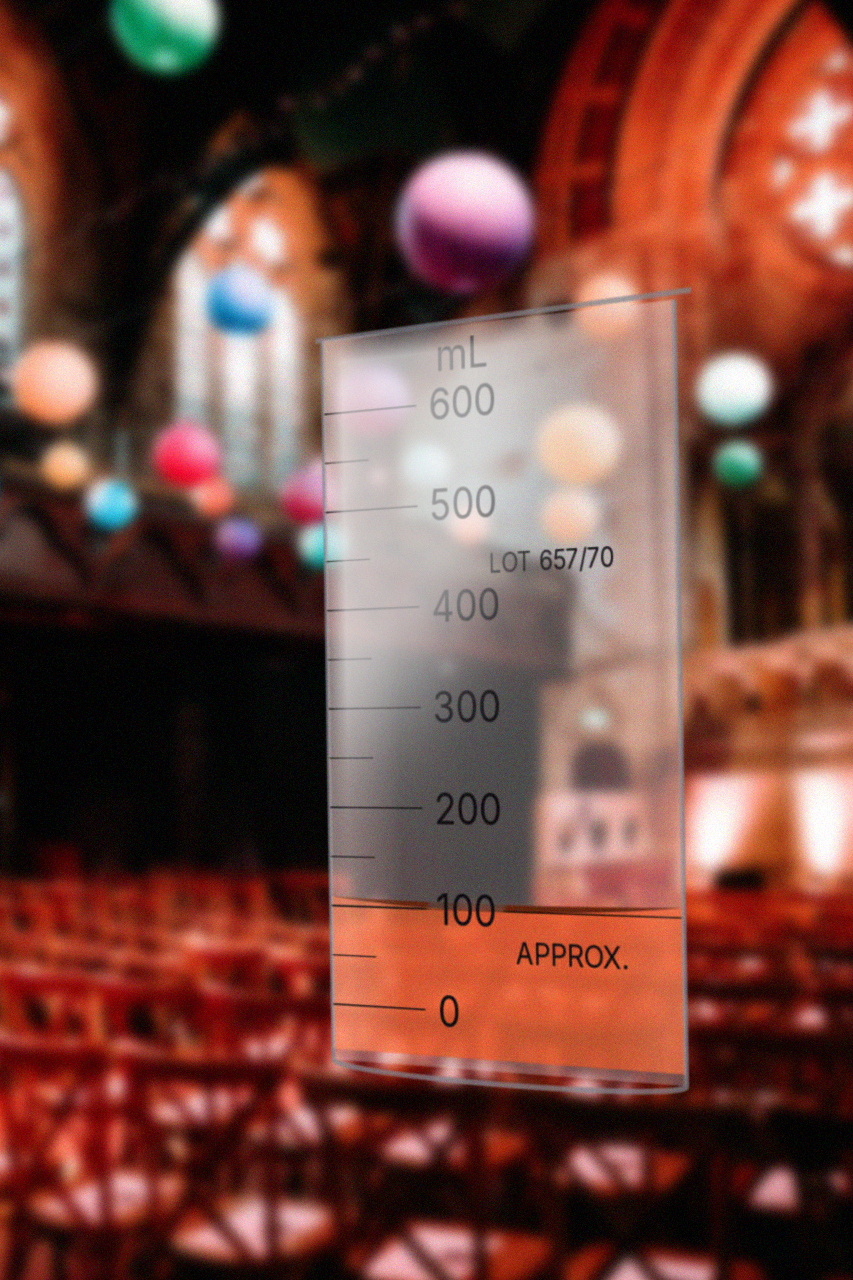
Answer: 100 mL
